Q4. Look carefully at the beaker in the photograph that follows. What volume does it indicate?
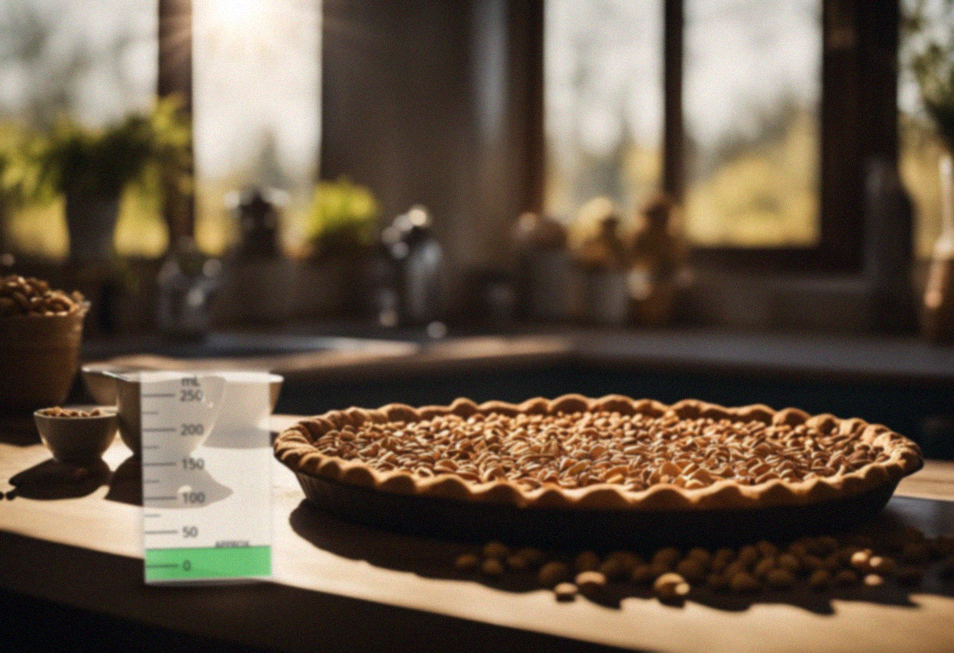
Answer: 25 mL
